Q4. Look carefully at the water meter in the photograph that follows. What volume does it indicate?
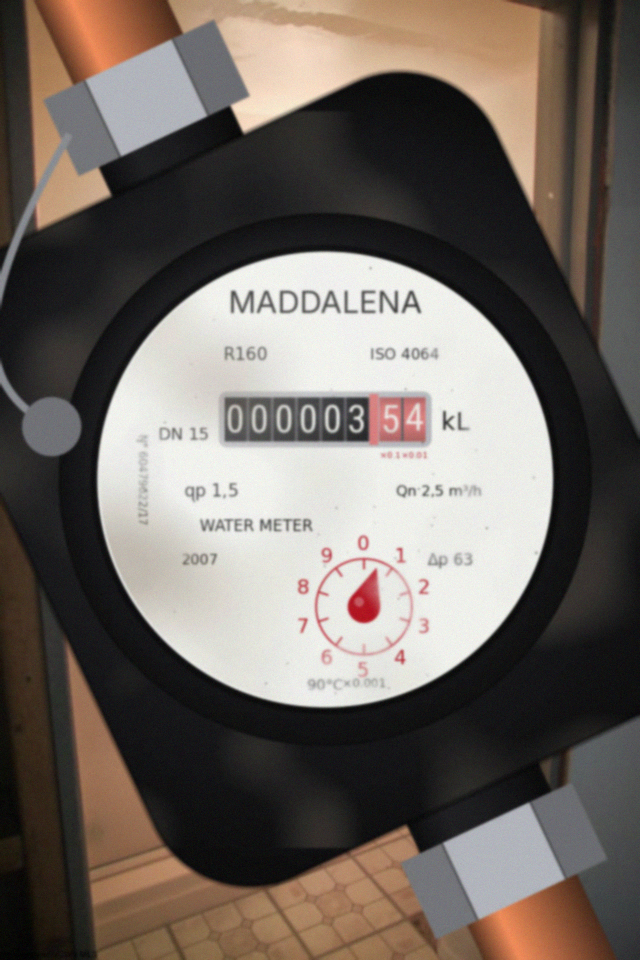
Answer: 3.540 kL
